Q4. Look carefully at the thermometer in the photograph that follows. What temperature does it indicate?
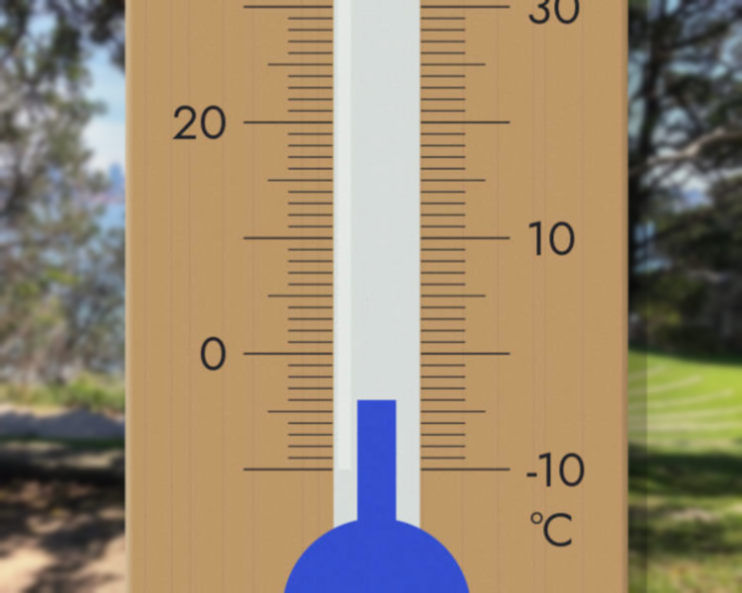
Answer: -4 °C
